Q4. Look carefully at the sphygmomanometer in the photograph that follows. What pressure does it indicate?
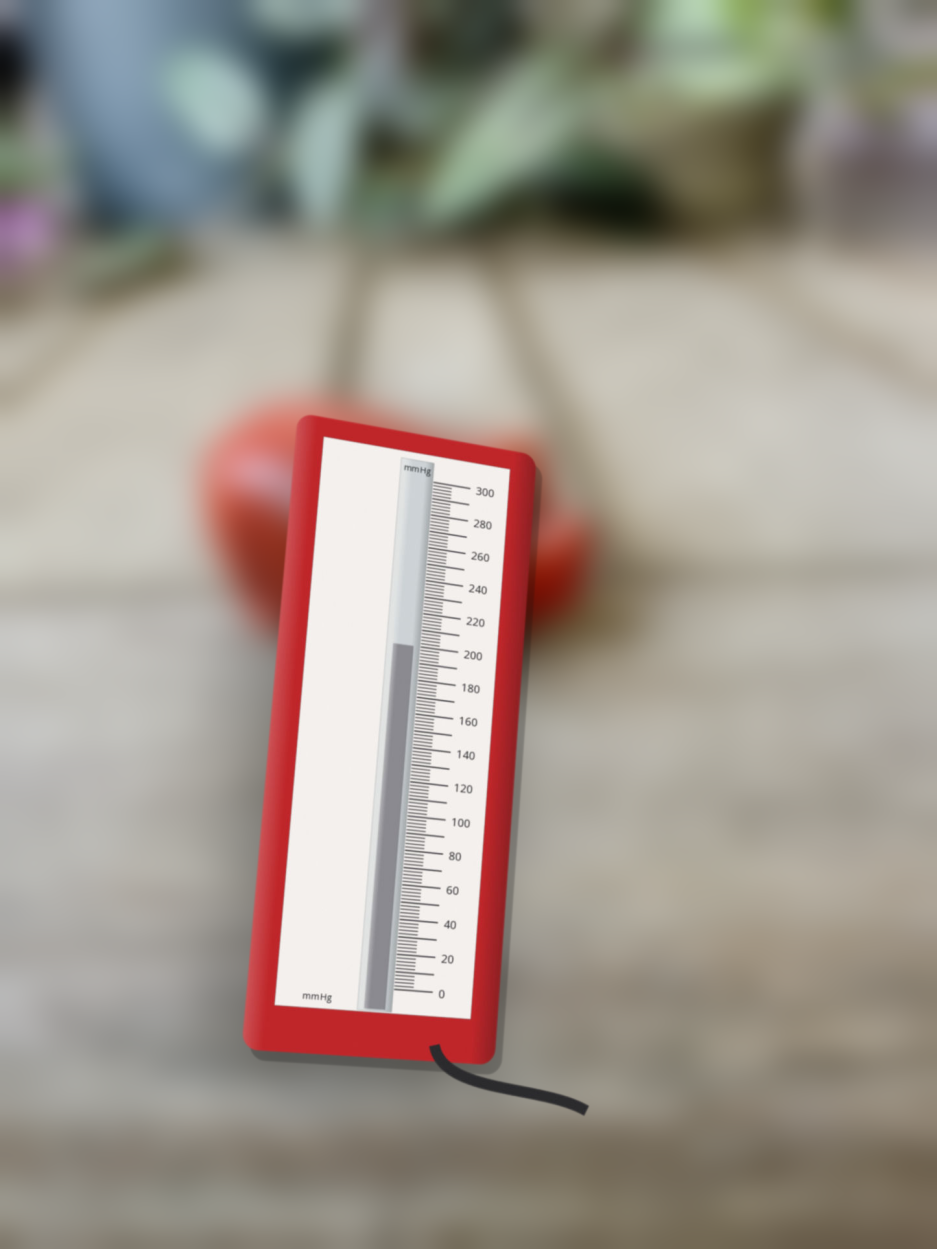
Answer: 200 mmHg
